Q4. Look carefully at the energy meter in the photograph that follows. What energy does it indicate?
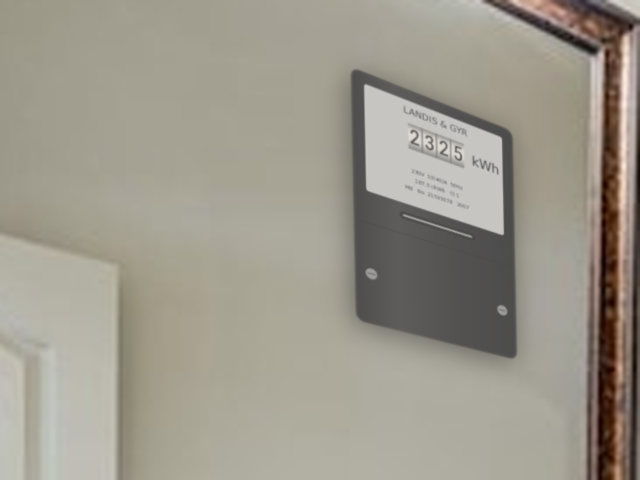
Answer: 2325 kWh
